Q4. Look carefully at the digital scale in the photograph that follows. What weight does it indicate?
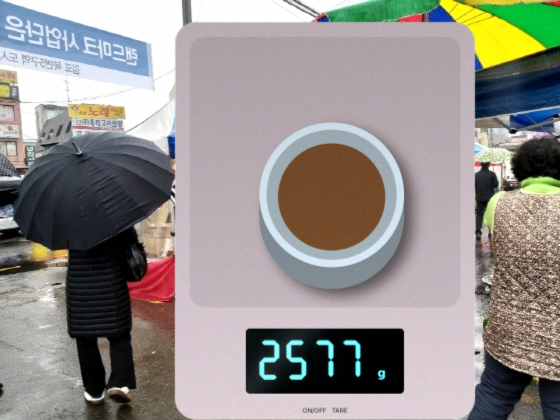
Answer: 2577 g
